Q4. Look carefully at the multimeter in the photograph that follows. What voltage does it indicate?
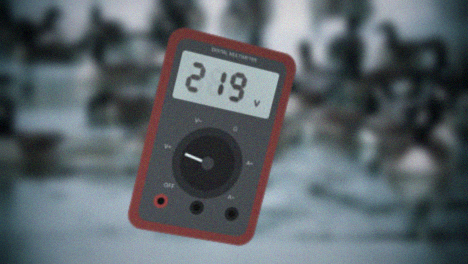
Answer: 219 V
